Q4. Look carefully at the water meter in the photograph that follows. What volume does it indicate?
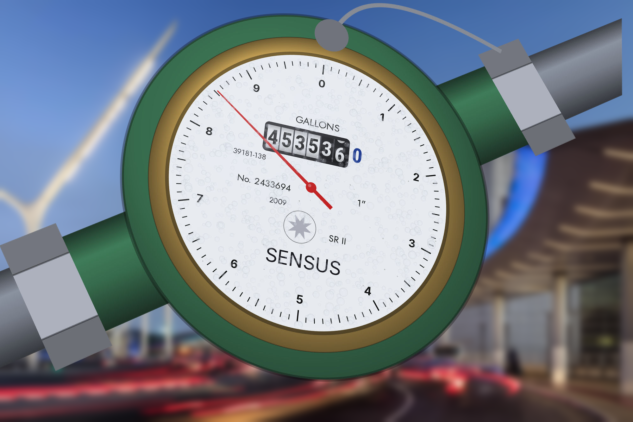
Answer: 4535358.5 gal
